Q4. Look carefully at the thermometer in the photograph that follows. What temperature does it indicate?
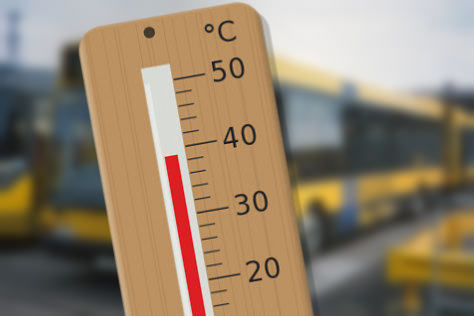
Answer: 39 °C
